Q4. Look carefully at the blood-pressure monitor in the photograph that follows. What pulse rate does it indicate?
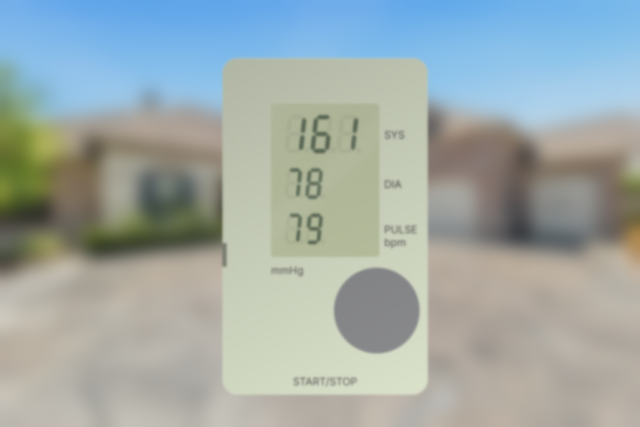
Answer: 79 bpm
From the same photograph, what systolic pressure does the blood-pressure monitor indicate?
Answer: 161 mmHg
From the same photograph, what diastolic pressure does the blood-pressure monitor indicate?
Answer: 78 mmHg
